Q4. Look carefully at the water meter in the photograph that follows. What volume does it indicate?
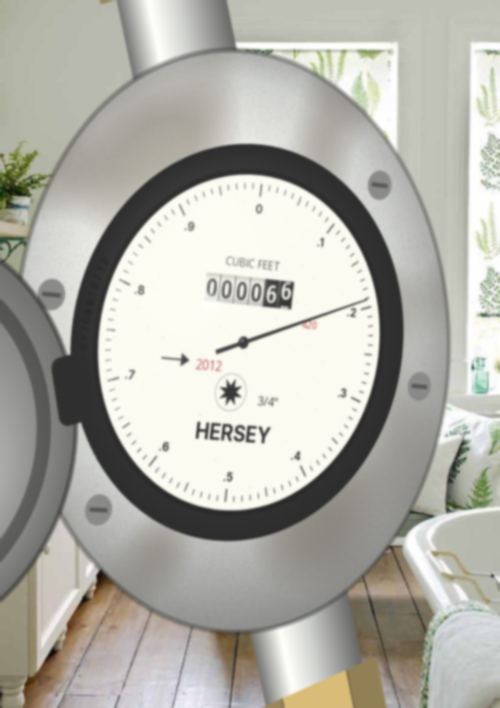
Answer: 66.19 ft³
